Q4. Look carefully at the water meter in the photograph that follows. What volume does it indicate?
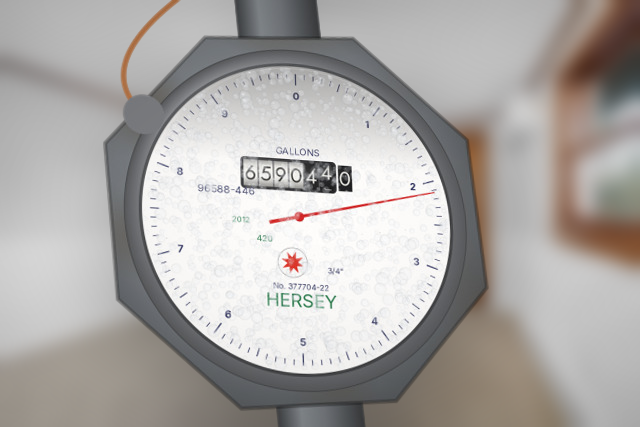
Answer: 6590442.1 gal
